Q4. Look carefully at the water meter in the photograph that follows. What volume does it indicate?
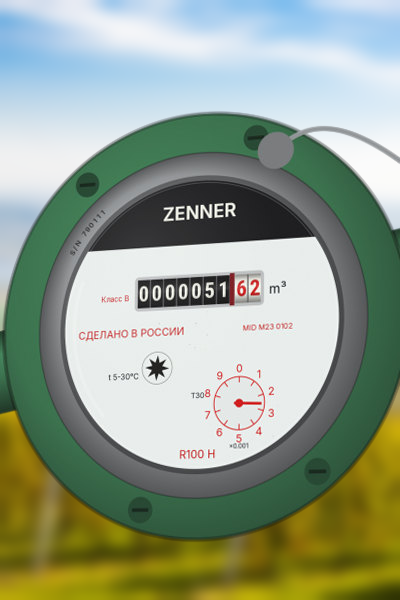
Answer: 51.622 m³
